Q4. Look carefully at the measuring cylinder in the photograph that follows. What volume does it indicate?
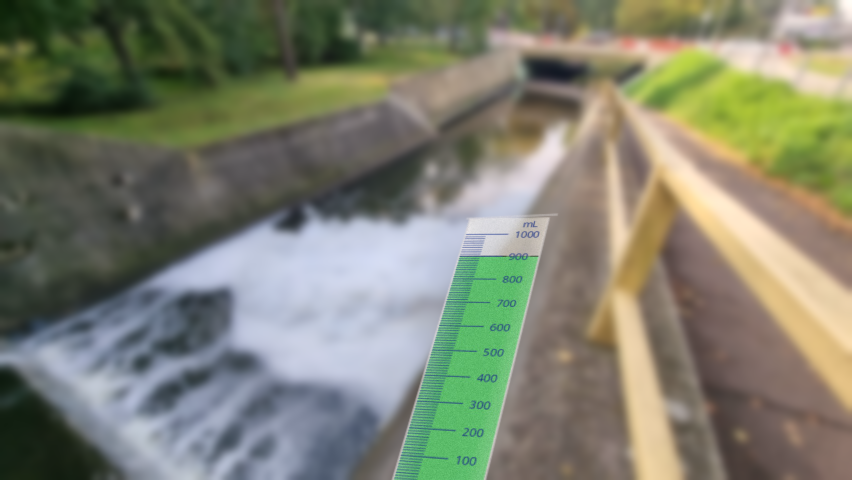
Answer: 900 mL
